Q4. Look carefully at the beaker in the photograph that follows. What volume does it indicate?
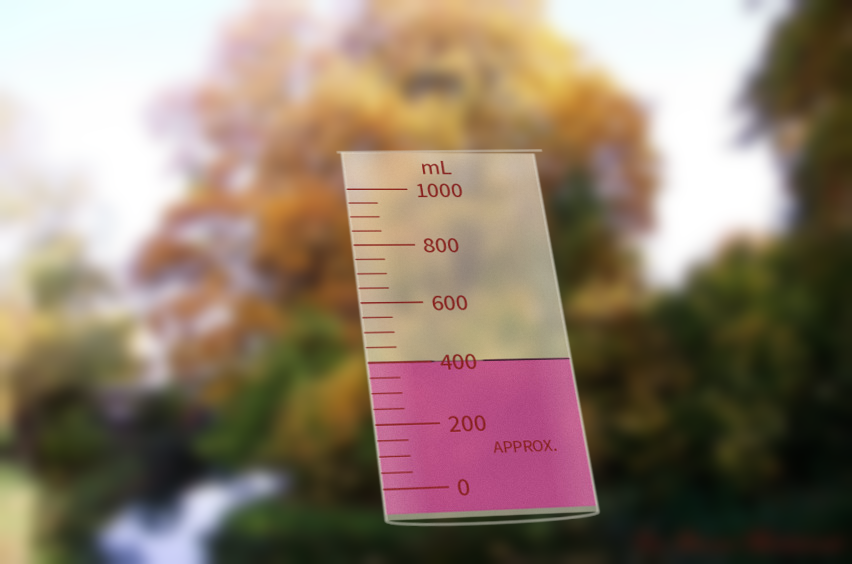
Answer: 400 mL
